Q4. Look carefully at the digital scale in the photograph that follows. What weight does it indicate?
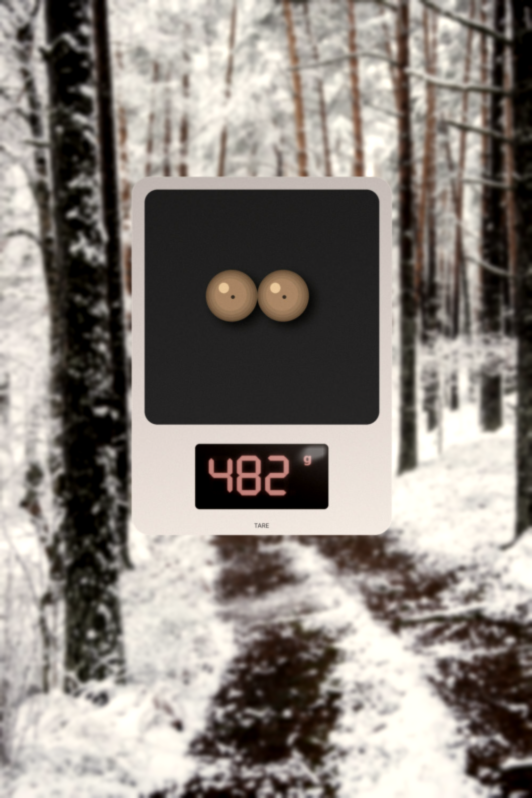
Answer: 482 g
